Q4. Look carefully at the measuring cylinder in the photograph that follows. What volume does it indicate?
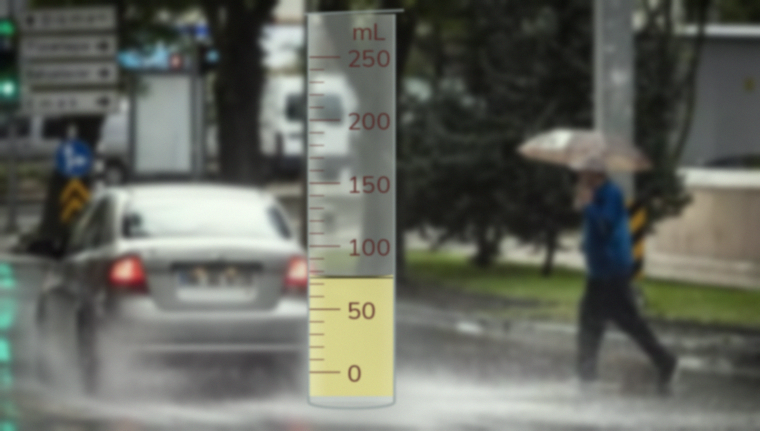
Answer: 75 mL
